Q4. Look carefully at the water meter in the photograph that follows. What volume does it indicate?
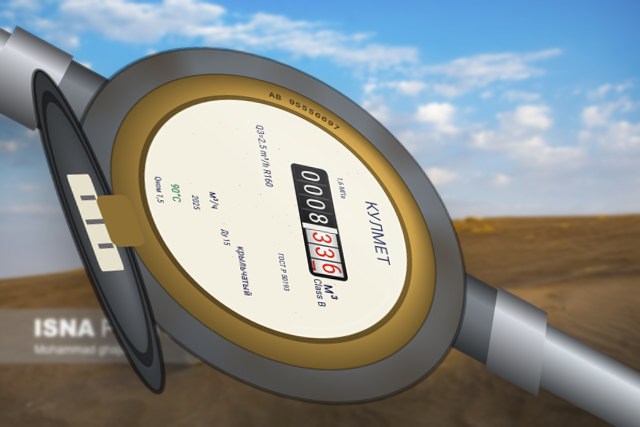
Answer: 8.336 m³
